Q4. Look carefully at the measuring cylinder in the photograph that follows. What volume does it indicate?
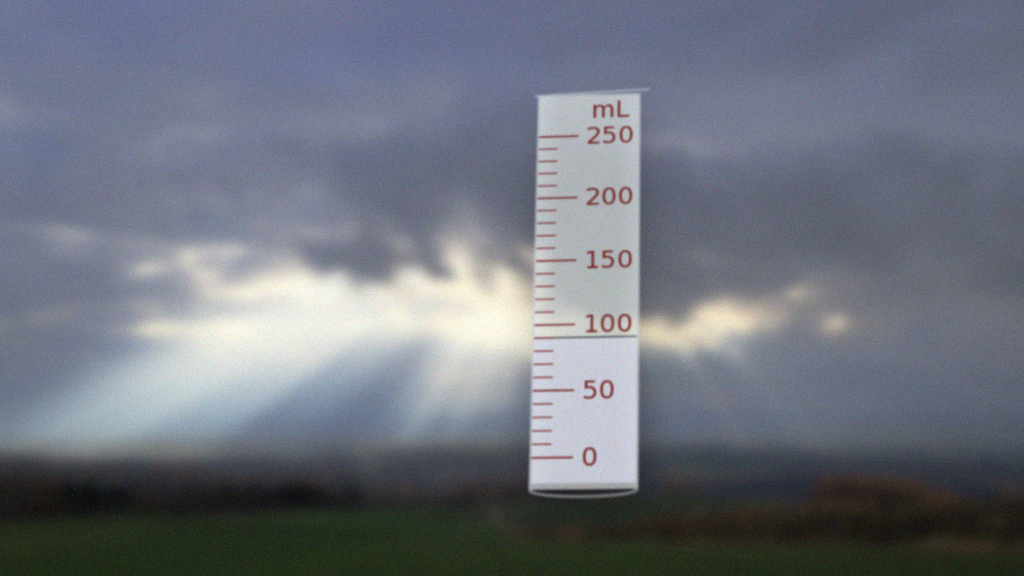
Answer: 90 mL
